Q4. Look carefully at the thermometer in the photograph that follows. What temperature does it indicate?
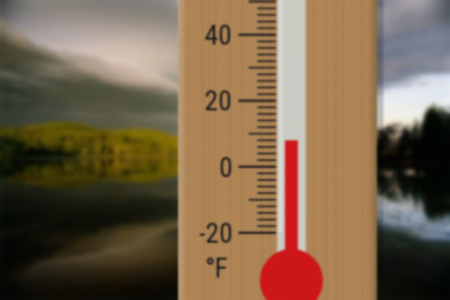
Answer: 8 °F
